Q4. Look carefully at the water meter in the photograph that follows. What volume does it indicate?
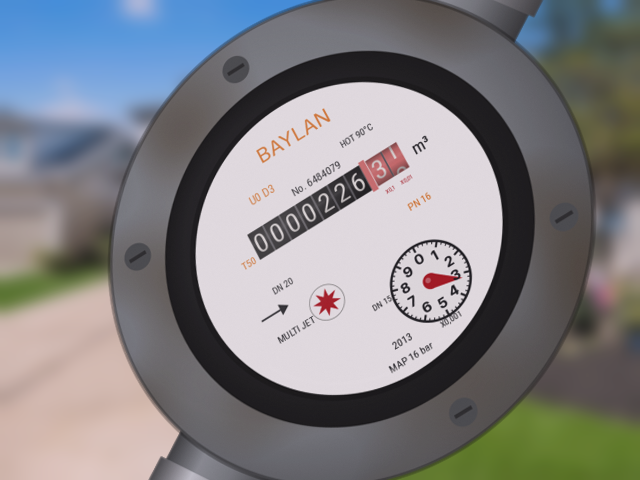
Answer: 226.313 m³
